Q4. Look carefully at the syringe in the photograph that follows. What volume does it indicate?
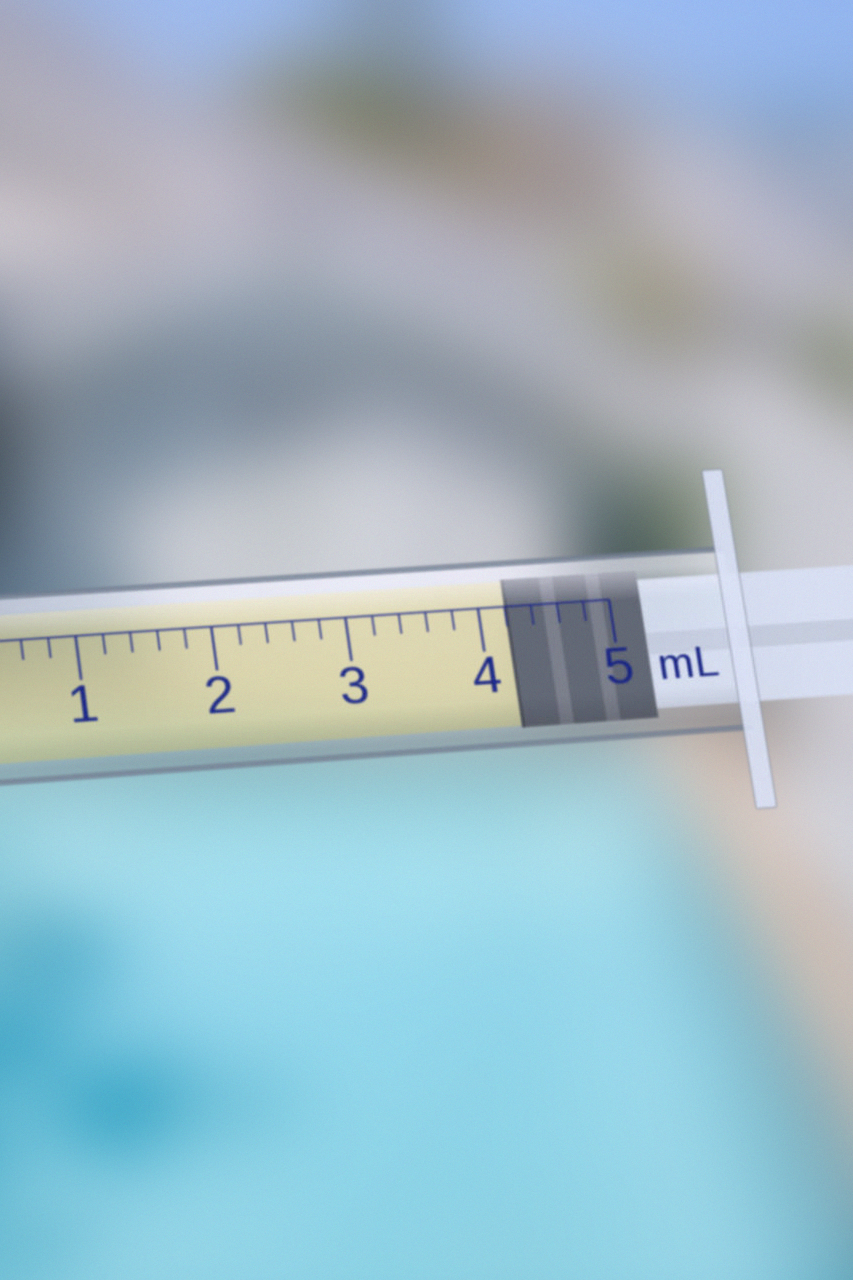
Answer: 4.2 mL
